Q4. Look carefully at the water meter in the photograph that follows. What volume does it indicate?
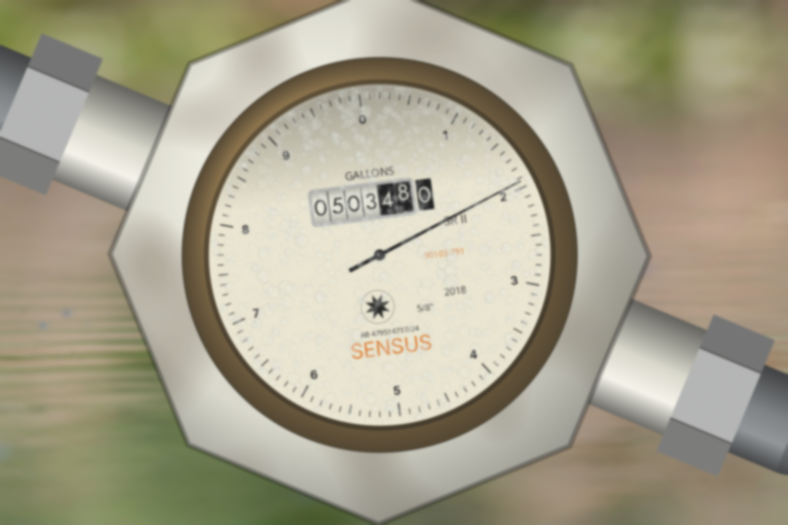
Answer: 503481.9 gal
